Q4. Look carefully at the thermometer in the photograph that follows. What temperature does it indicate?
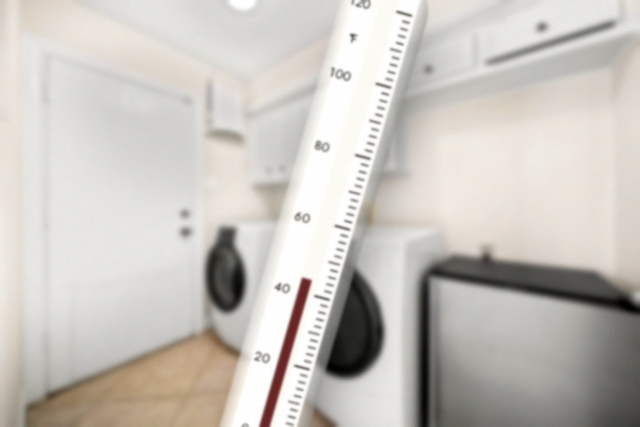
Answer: 44 °F
